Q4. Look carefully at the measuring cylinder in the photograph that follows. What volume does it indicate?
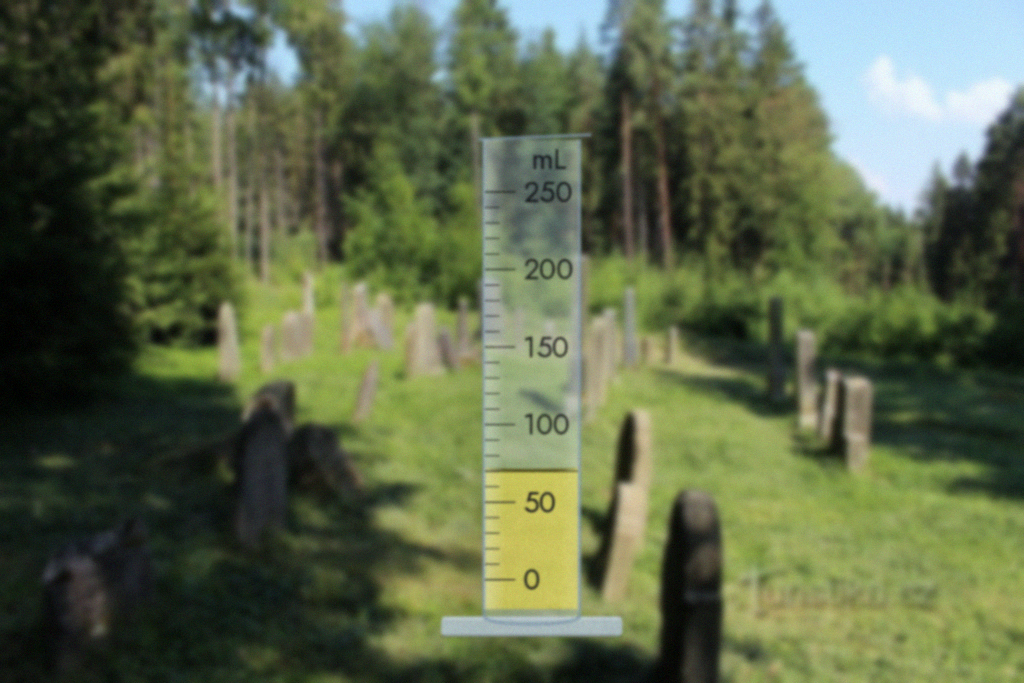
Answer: 70 mL
